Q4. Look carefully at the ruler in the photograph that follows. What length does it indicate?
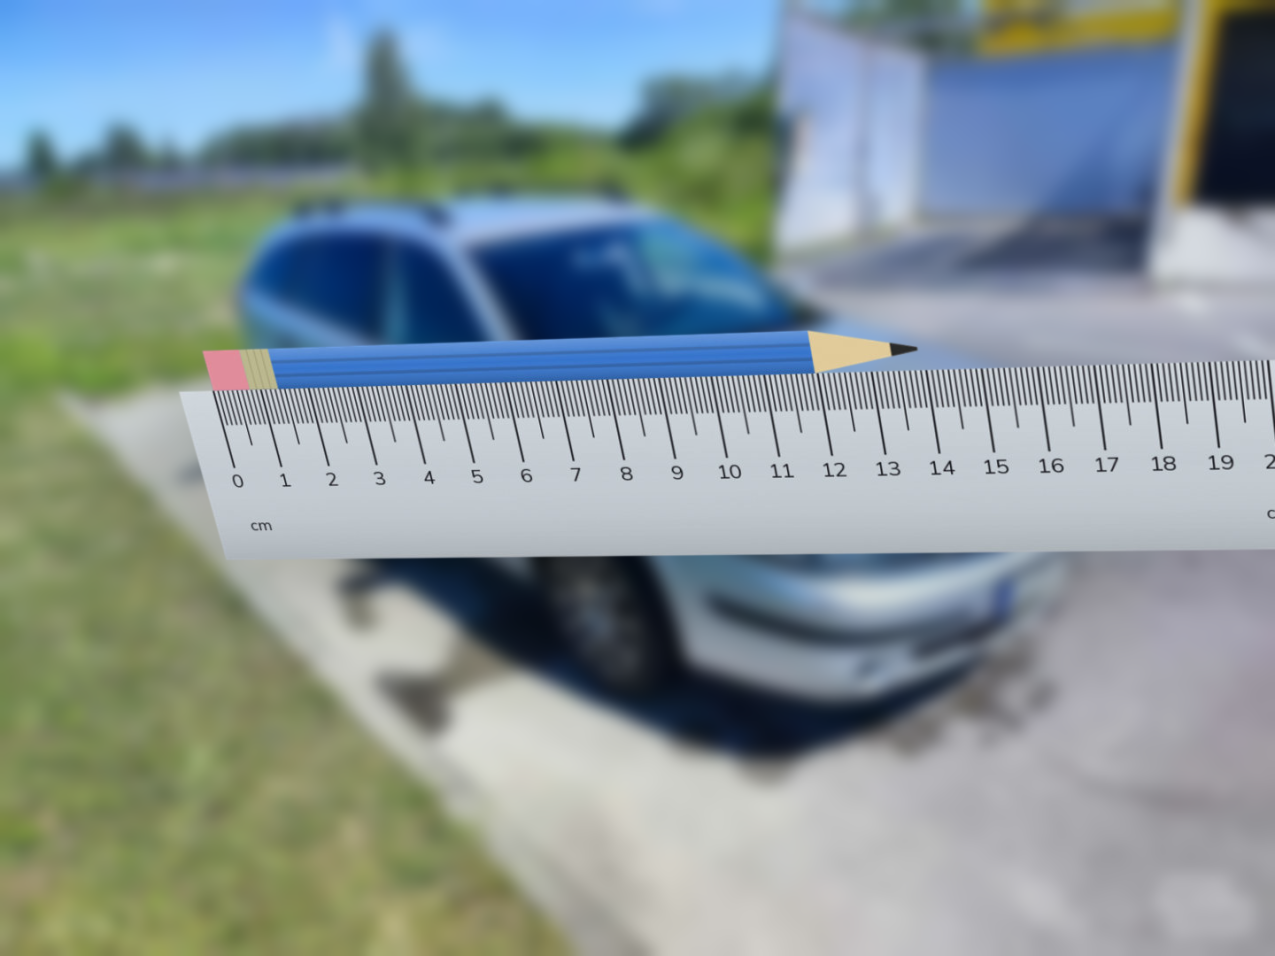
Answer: 13.9 cm
